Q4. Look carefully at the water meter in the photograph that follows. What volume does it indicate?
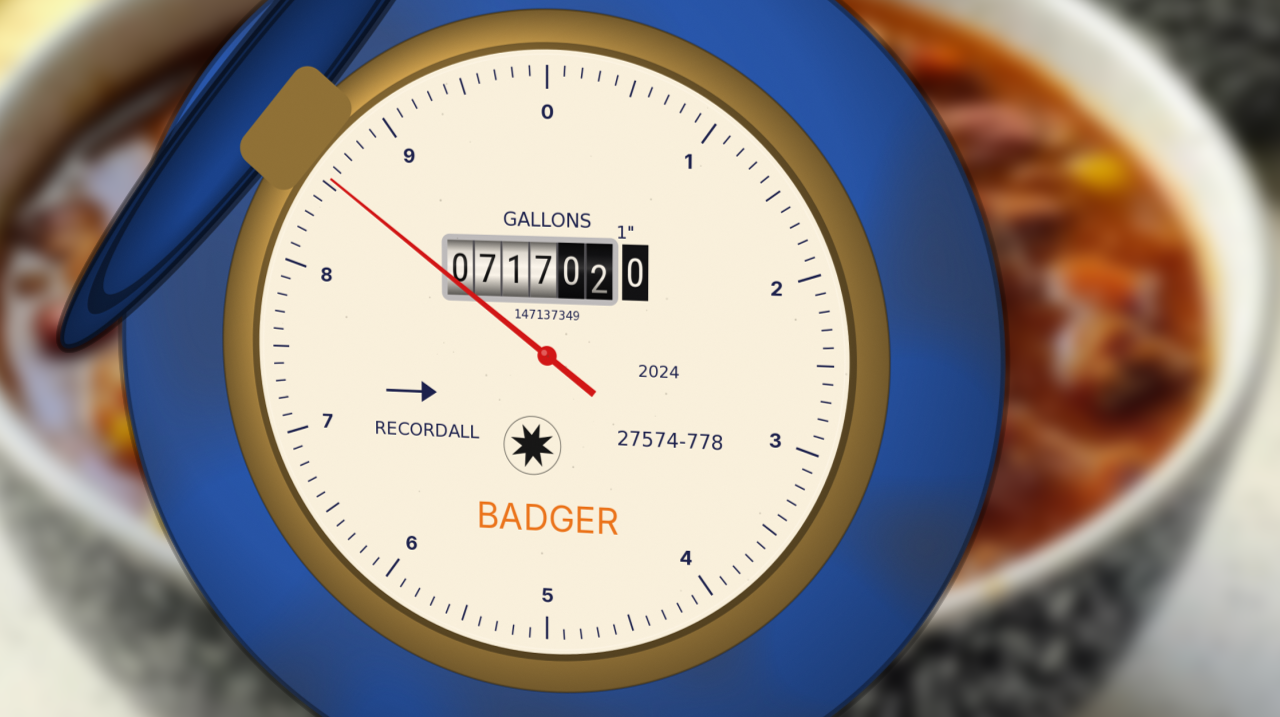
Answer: 717018.5 gal
